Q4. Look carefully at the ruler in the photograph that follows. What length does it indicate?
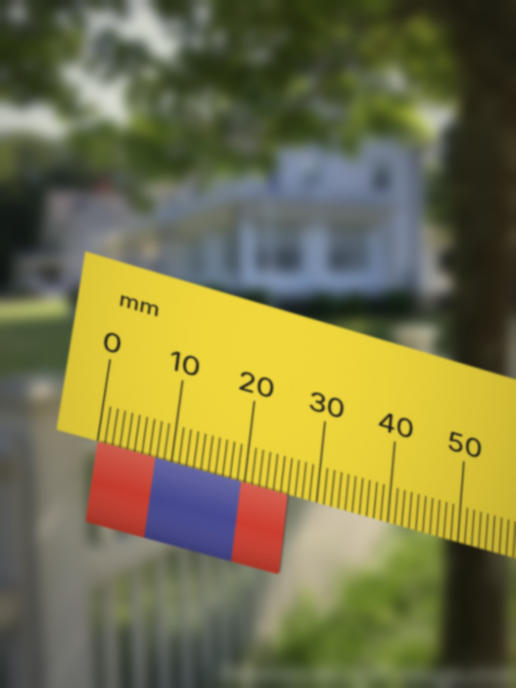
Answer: 26 mm
